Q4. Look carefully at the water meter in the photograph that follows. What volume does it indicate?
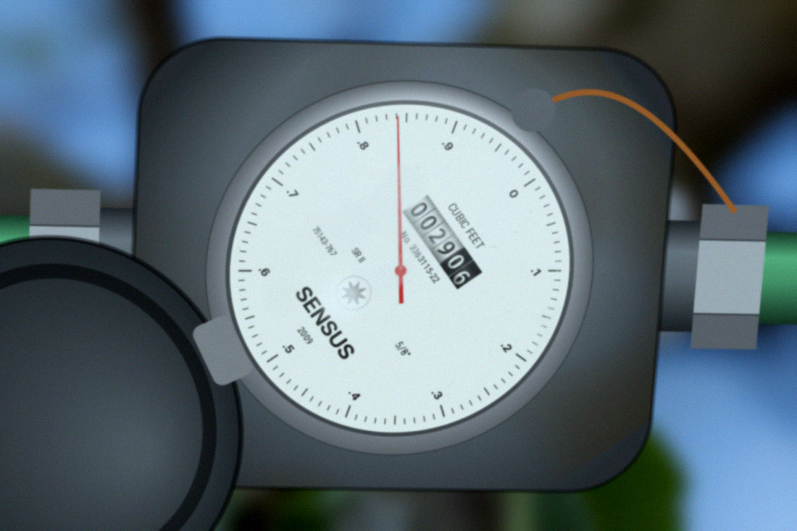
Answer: 2905.84 ft³
